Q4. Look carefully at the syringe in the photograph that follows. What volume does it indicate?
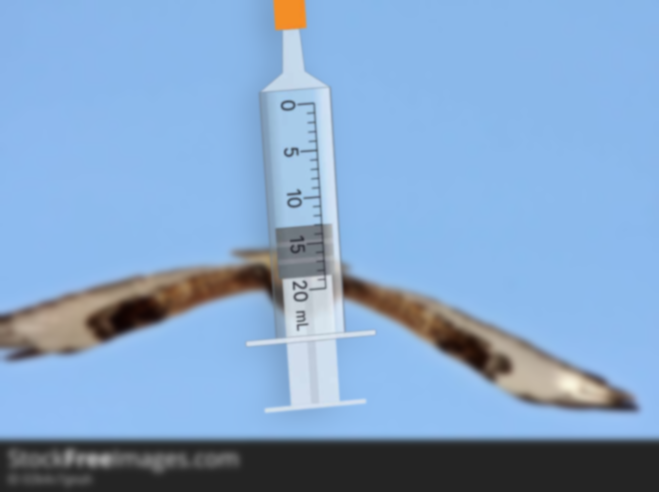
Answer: 13 mL
